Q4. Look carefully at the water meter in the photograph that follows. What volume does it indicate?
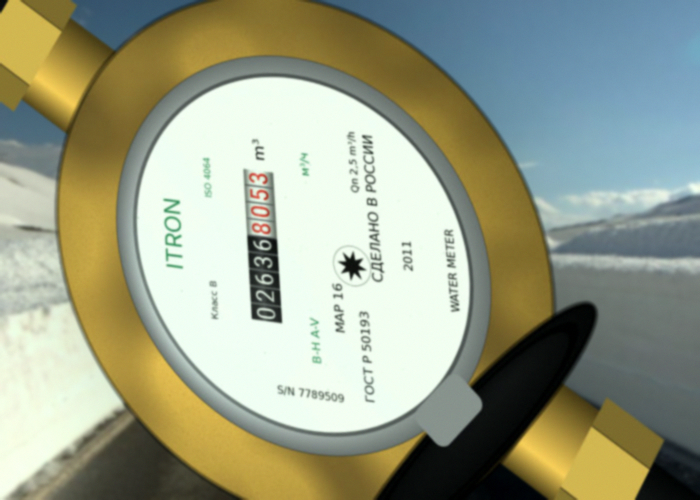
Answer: 2636.8053 m³
